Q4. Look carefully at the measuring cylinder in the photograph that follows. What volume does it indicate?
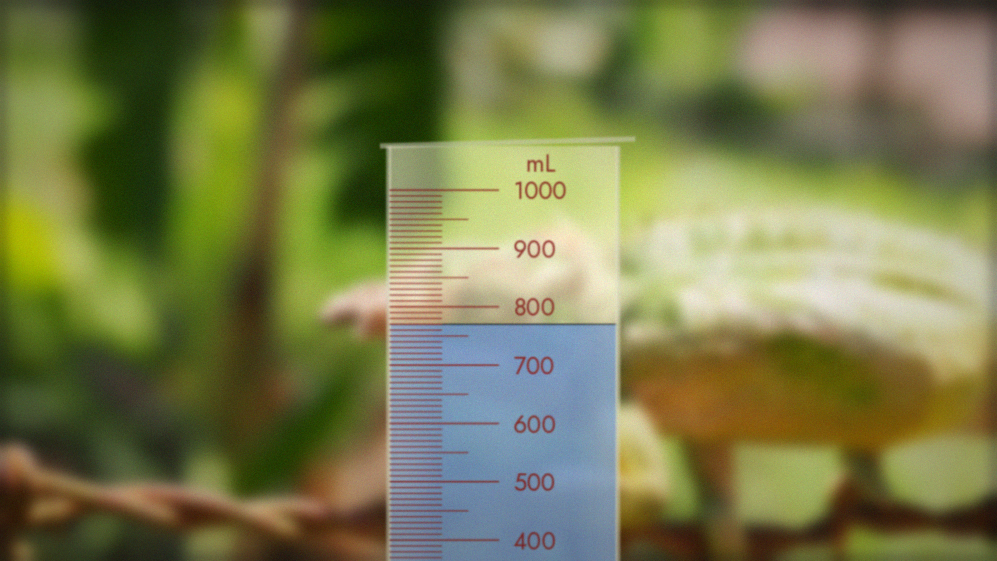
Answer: 770 mL
